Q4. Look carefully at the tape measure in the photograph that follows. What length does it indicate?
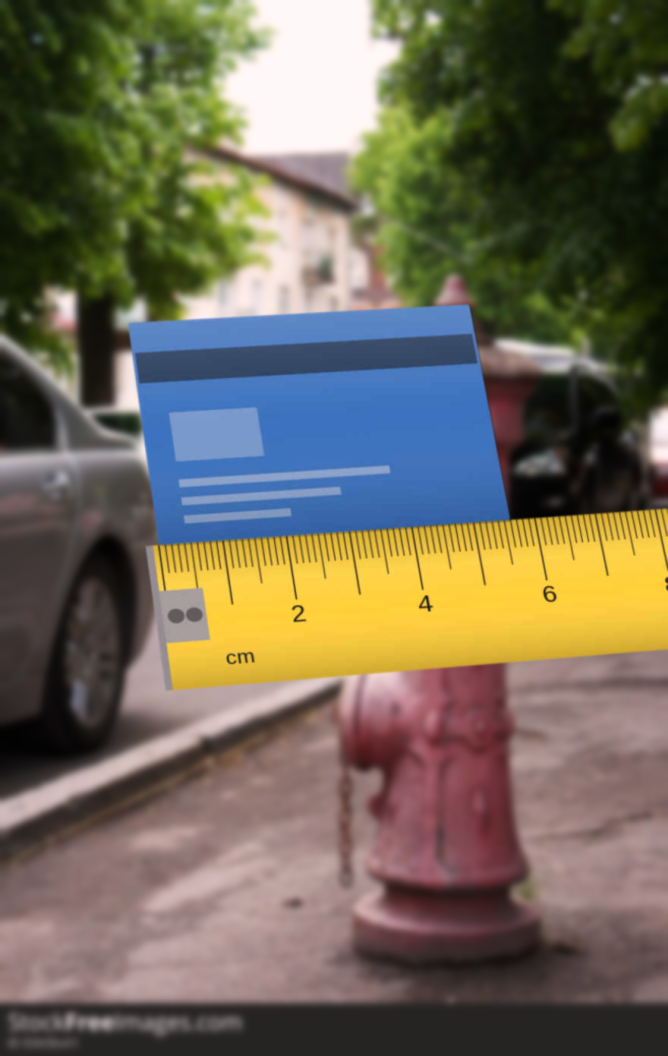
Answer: 5.6 cm
